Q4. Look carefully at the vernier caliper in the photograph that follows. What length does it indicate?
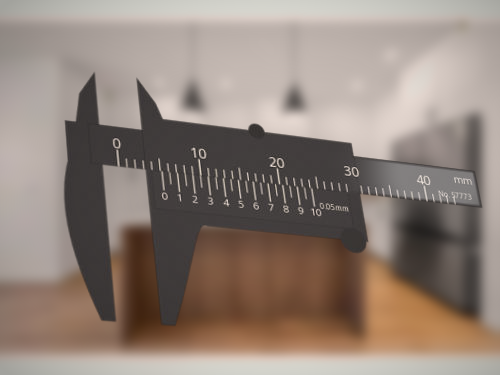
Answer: 5.2 mm
